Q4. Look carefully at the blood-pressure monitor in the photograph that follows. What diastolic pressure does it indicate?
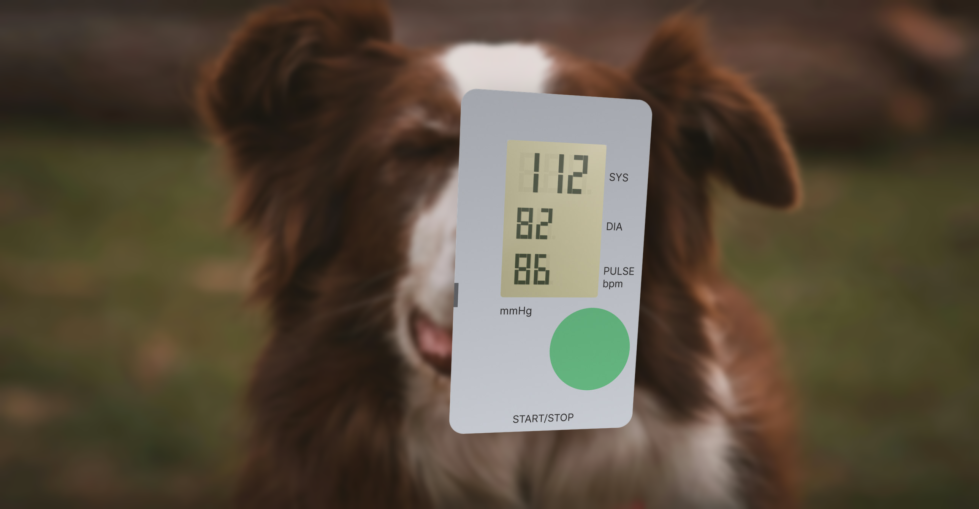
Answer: 82 mmHg
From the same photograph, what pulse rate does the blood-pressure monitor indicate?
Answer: 86 bpm
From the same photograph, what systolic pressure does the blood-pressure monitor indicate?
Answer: 112 mmHg
